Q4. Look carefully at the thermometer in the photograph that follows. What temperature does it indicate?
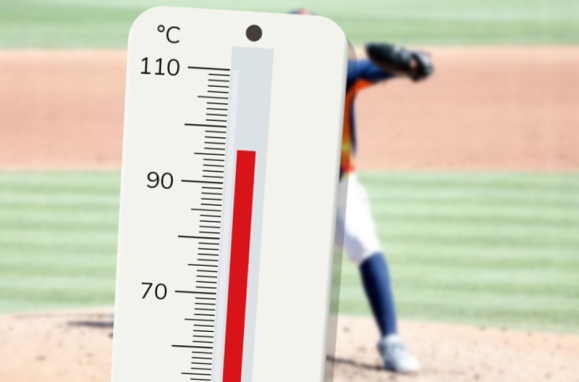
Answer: 96 °C
